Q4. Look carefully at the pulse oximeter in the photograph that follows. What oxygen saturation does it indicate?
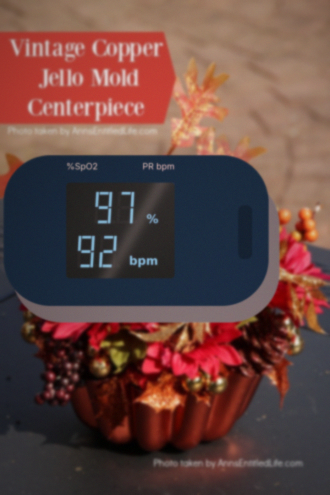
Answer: 97 %
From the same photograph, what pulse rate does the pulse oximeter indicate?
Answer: 92 bpm
